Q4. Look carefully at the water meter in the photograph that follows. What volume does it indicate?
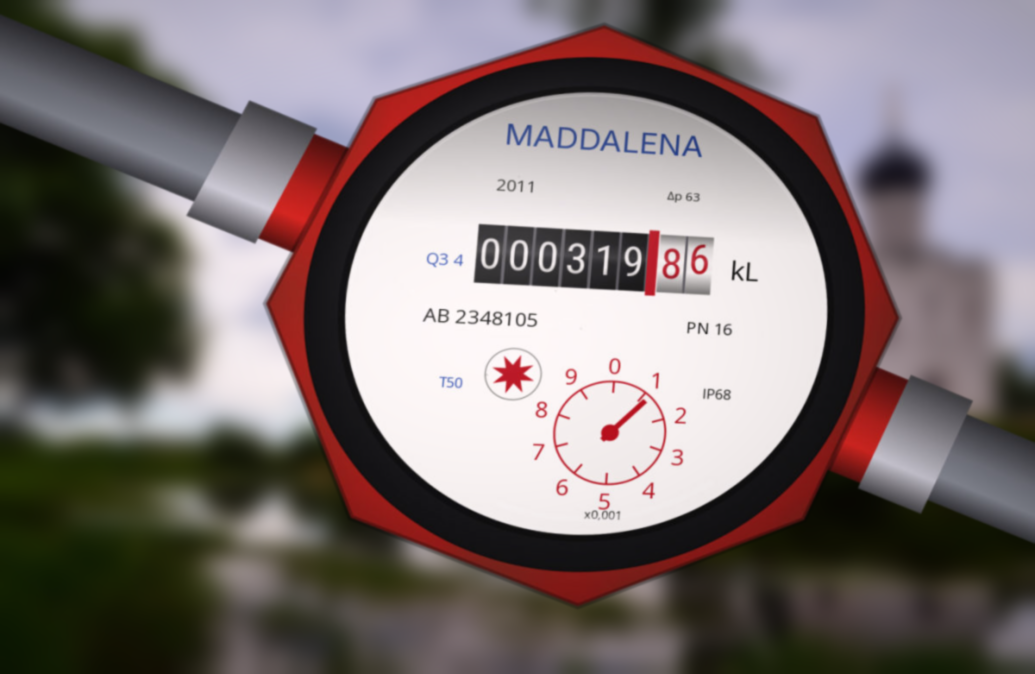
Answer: 319.861 kL
